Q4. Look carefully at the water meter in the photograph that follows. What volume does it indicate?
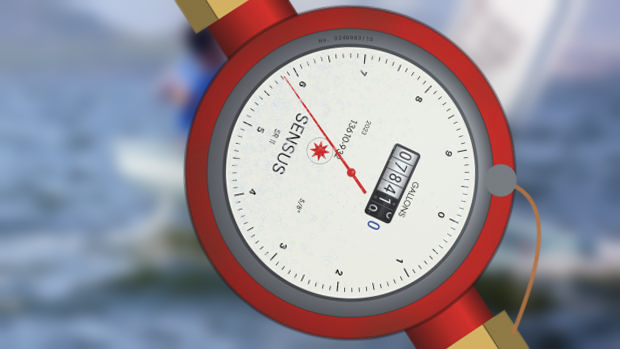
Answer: 784185.8 gal
